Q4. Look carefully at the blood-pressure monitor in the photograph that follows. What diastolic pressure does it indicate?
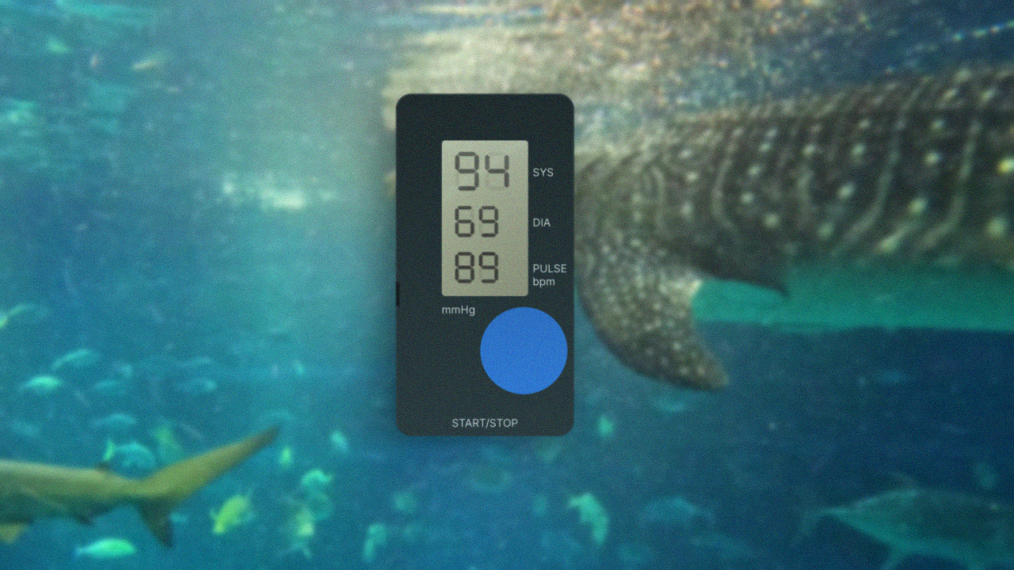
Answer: 69 mmHg
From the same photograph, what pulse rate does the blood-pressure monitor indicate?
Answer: 89 bpm
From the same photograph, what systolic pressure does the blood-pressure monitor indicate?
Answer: 94 mmHg
